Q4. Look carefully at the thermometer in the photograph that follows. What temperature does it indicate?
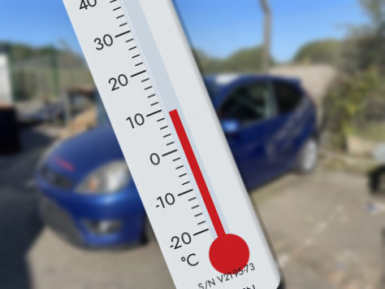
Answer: 9 °C
